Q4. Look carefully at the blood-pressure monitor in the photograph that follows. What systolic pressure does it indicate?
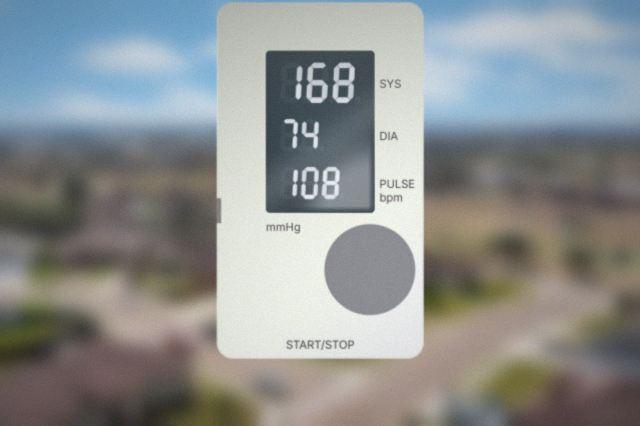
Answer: 168 mmHg
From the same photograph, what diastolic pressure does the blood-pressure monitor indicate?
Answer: 74 mmHg
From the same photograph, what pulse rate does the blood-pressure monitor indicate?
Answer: 108 bpm
